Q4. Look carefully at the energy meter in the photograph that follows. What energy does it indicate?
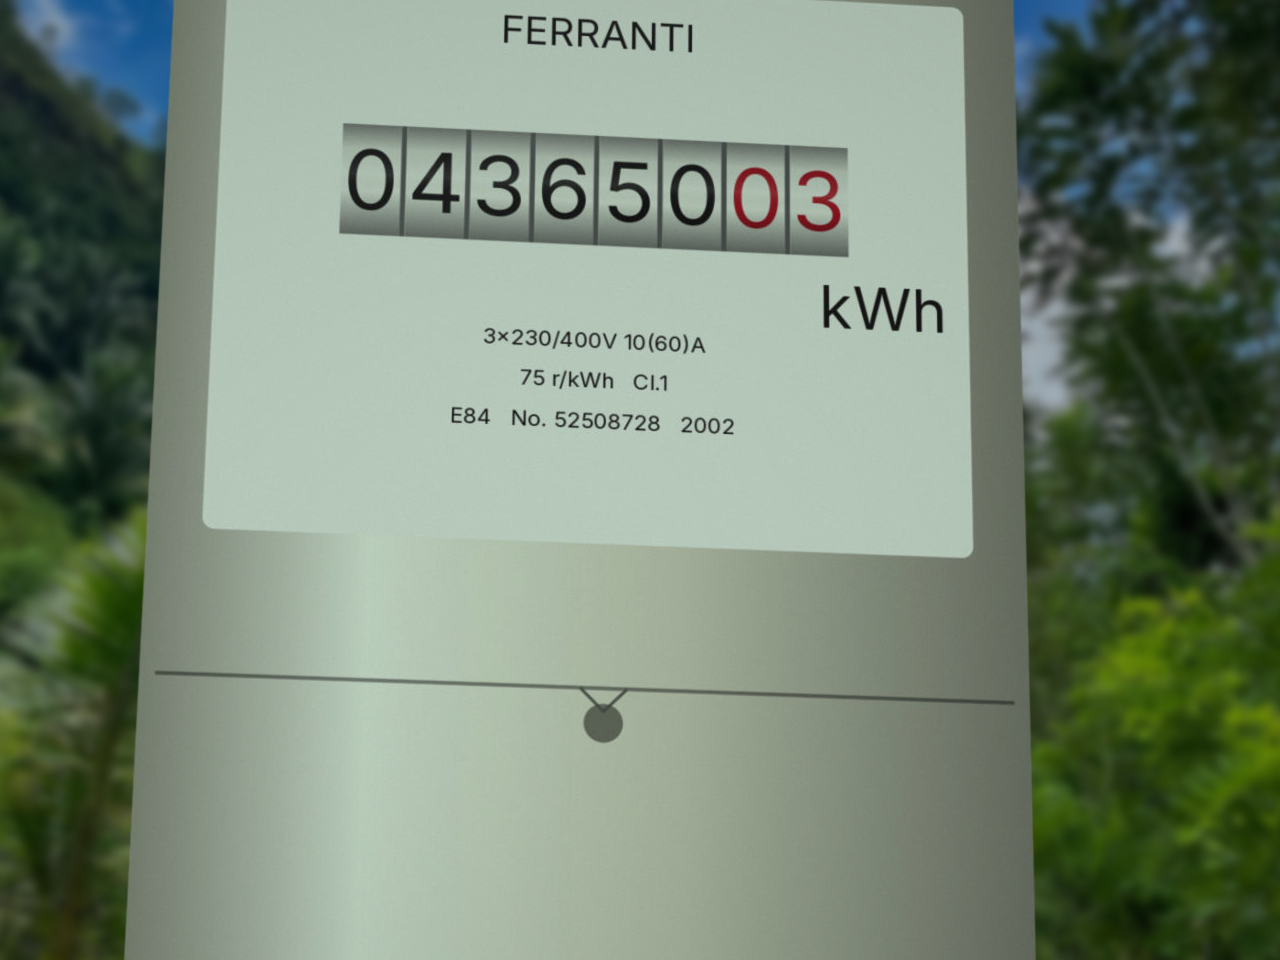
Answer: 43650.03 kWh
